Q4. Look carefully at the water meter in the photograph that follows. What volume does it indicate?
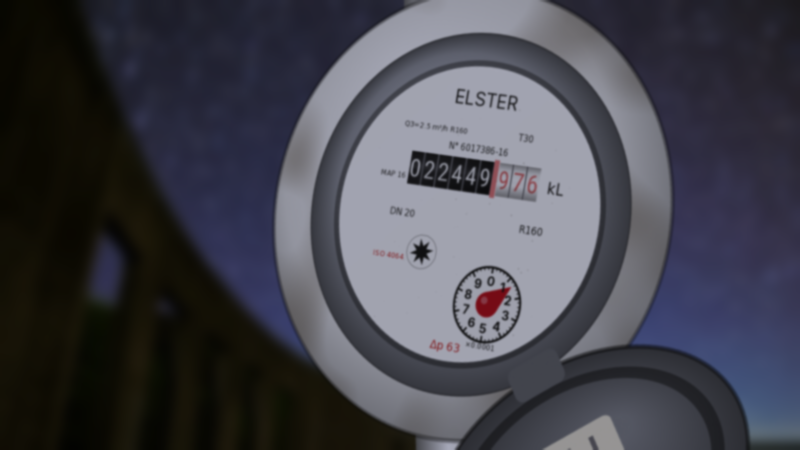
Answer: 22449.9761 kL
